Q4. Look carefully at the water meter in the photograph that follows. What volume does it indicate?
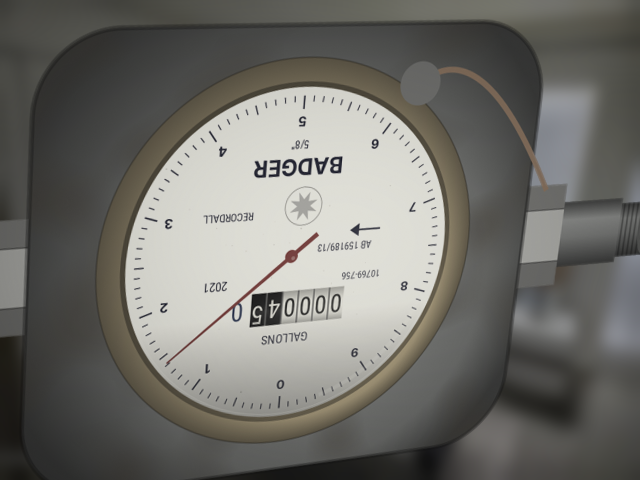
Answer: 451.4 gal
